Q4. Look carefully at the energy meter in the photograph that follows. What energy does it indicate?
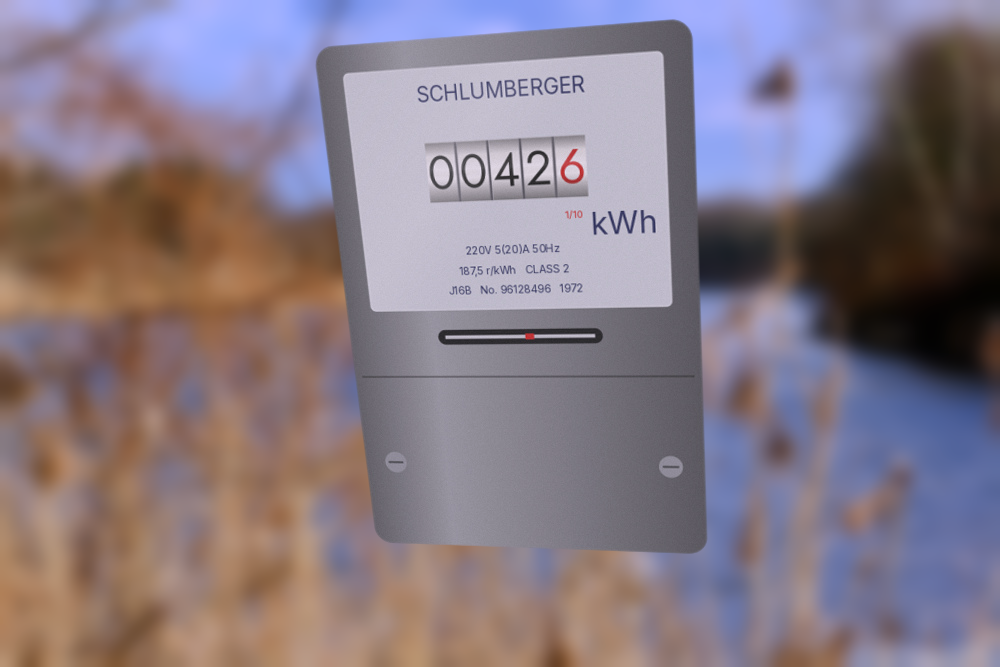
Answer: 42.6 kWh
